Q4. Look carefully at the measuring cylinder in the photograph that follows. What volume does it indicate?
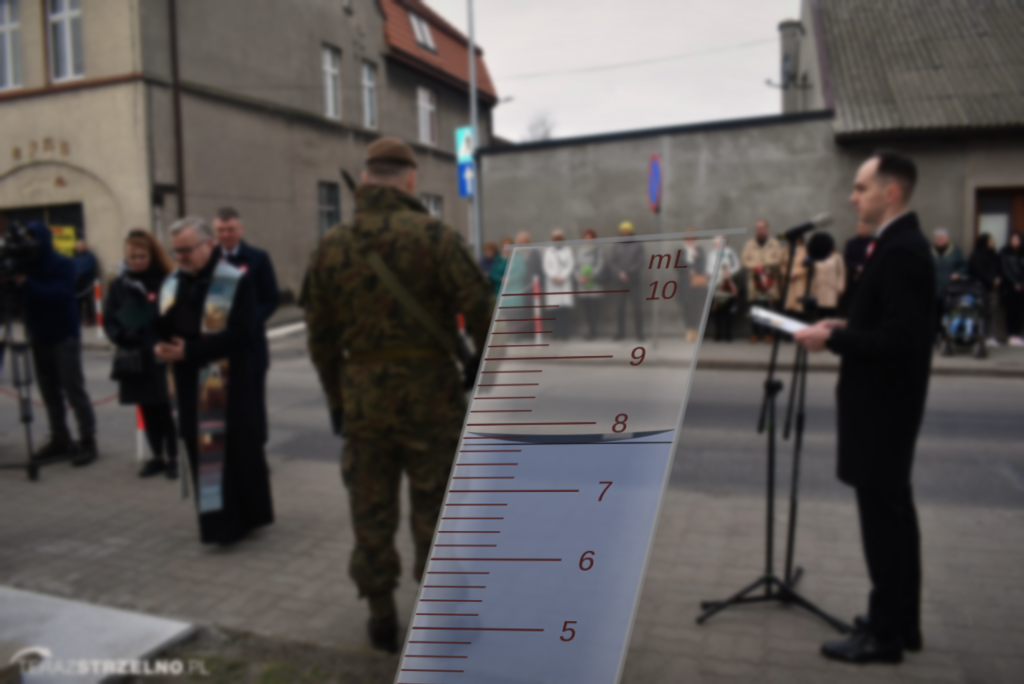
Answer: 7.7 mL
